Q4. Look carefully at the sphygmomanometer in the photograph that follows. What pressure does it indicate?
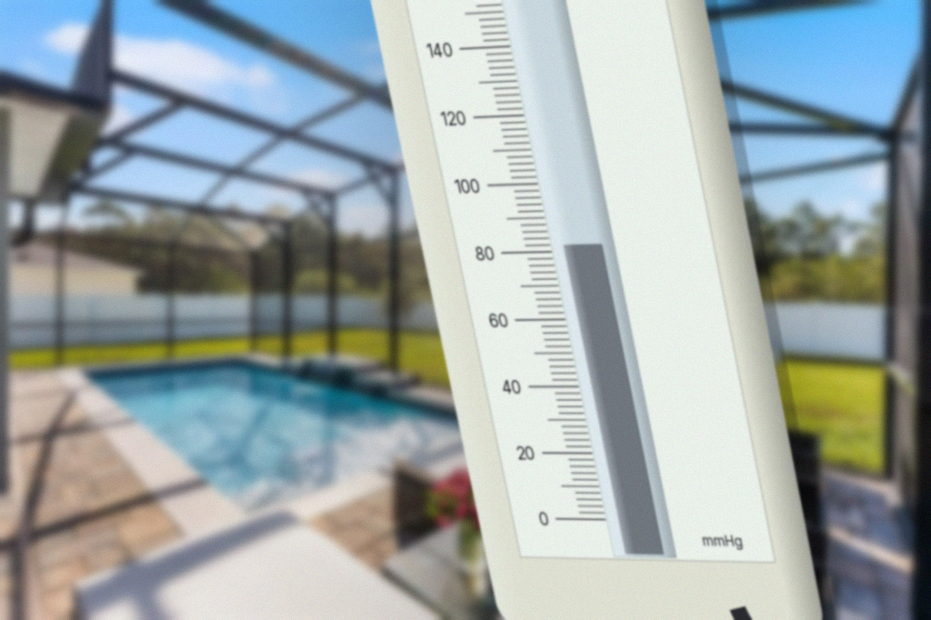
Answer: 82 mmHg
